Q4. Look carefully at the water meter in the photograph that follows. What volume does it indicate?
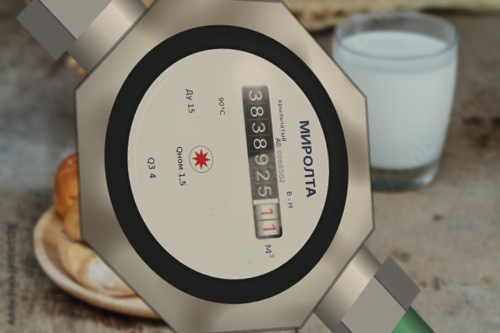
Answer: 3838925.11 m³
